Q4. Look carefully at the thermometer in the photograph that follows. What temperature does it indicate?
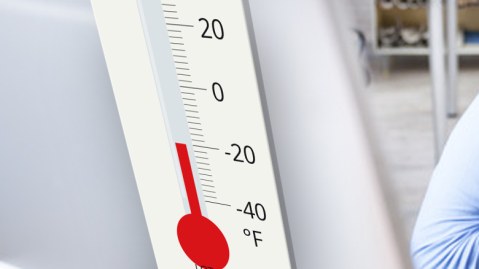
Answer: -20 °F
